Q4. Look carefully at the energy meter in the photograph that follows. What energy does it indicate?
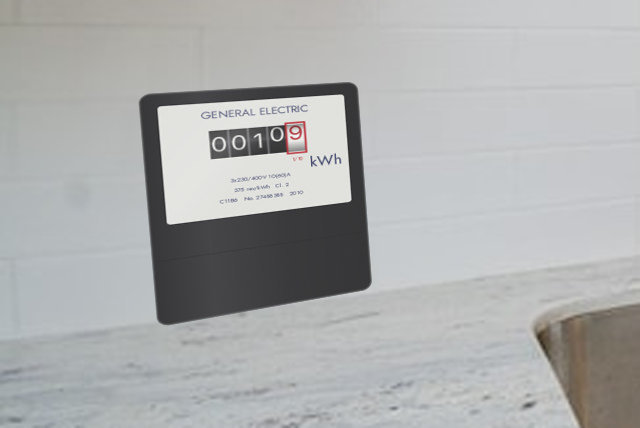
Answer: 10.9 kWh
